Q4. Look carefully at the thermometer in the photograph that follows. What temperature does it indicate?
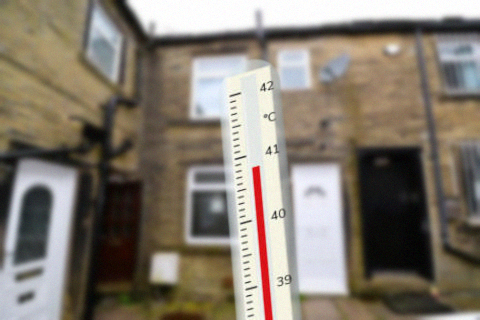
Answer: 40.8 °C
